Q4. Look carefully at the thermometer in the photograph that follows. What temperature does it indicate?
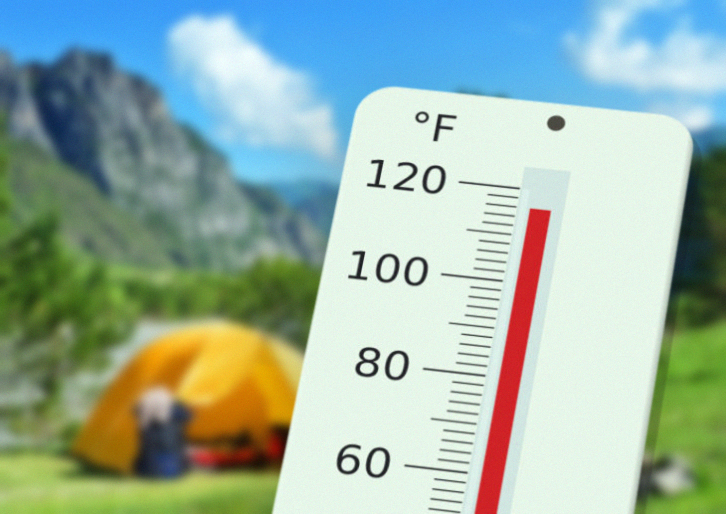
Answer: 116 °F
